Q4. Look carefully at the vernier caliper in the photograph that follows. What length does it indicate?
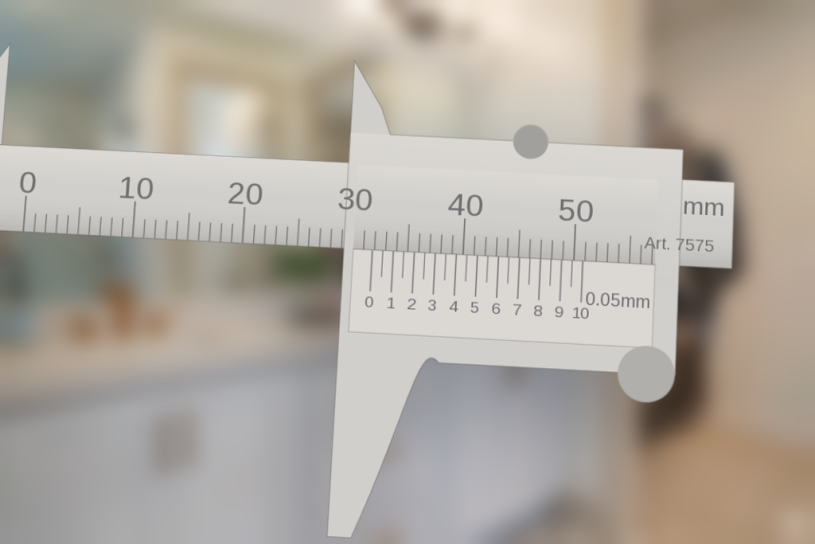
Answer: 31.8 mm
